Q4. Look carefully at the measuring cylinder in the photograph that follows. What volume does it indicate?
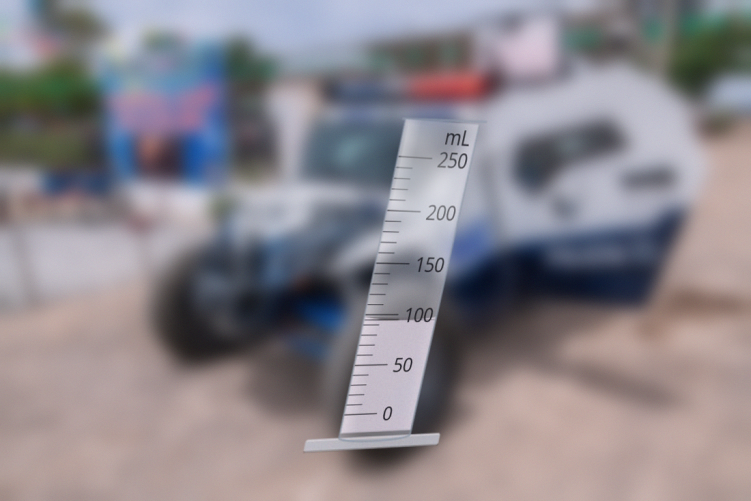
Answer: 95 mL
